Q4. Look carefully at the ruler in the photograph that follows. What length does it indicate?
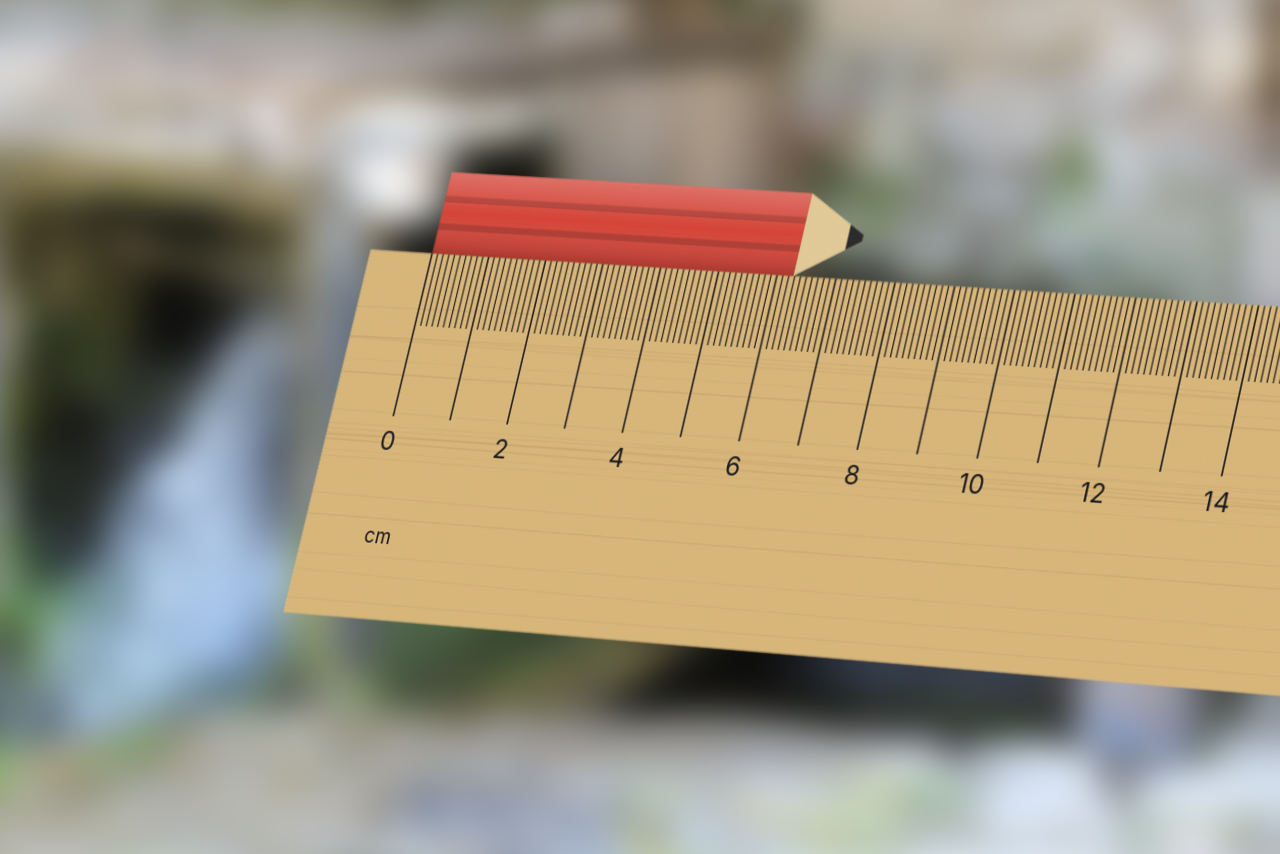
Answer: 7.3 cm
